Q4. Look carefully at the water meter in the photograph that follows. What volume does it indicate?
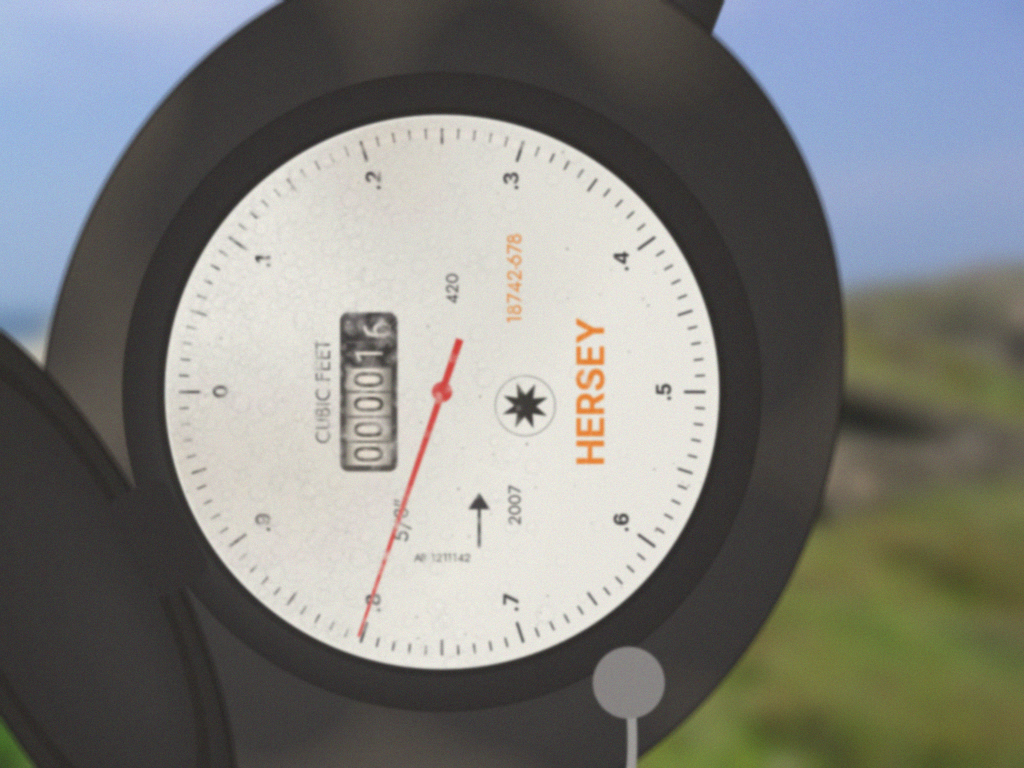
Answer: 15.80 ft³
